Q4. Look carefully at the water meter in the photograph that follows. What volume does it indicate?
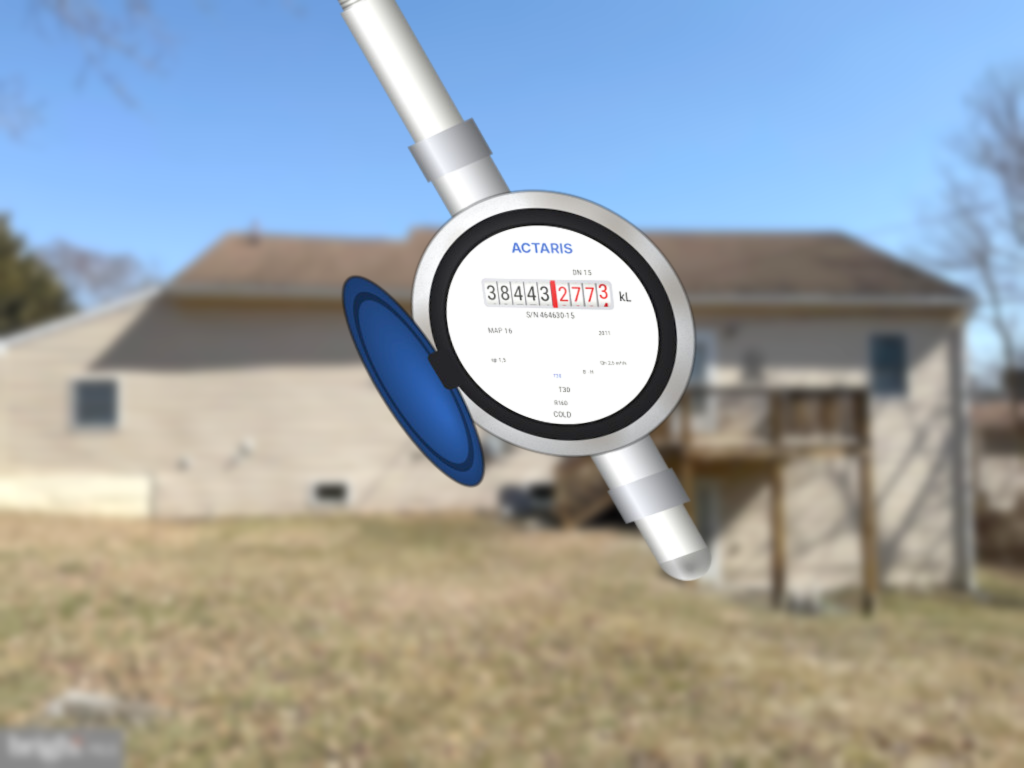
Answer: 38443.2773 kL
